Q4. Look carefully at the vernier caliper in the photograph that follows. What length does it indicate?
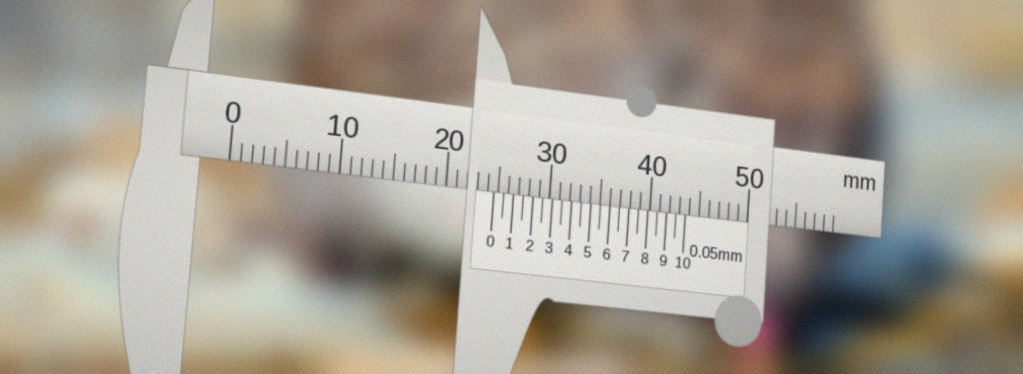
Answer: 24.6 mm
